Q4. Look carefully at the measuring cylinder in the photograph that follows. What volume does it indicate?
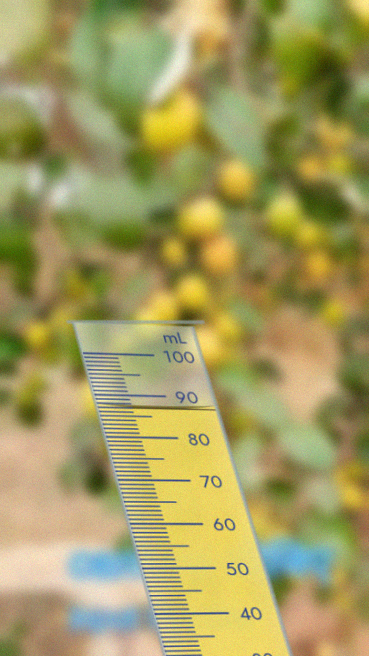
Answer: 87 mL
